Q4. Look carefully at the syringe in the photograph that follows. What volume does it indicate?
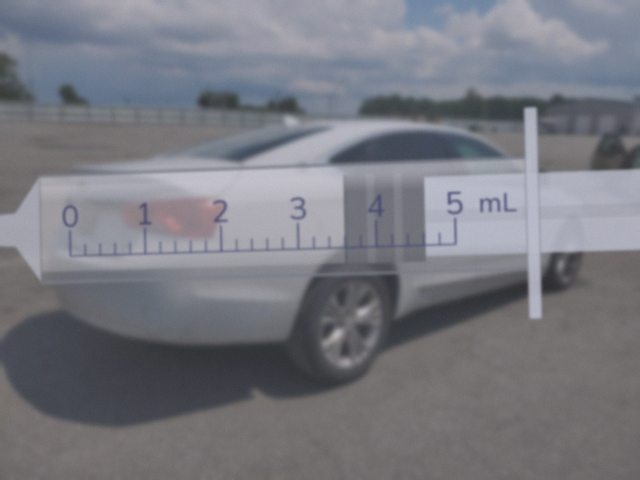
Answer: 3.6 mL
